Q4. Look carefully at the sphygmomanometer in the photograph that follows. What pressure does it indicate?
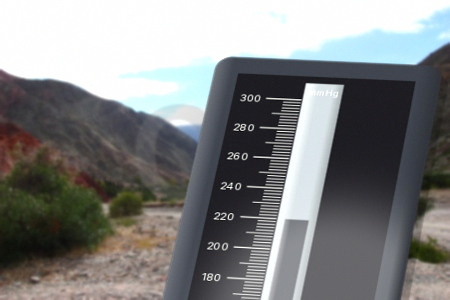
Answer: 220 mmHg
